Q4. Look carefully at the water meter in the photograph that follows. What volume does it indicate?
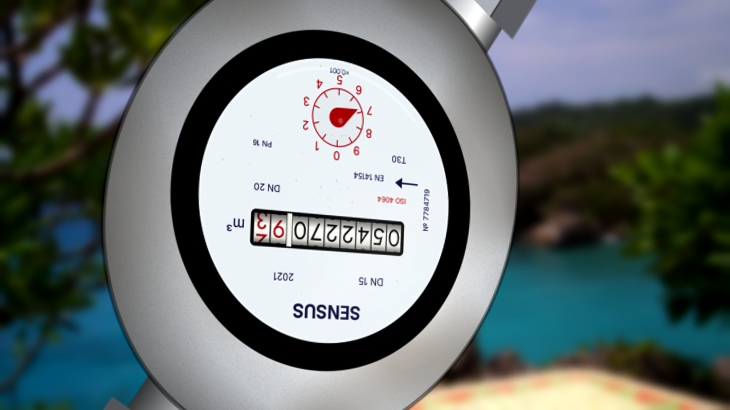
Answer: 542270.926 m³
